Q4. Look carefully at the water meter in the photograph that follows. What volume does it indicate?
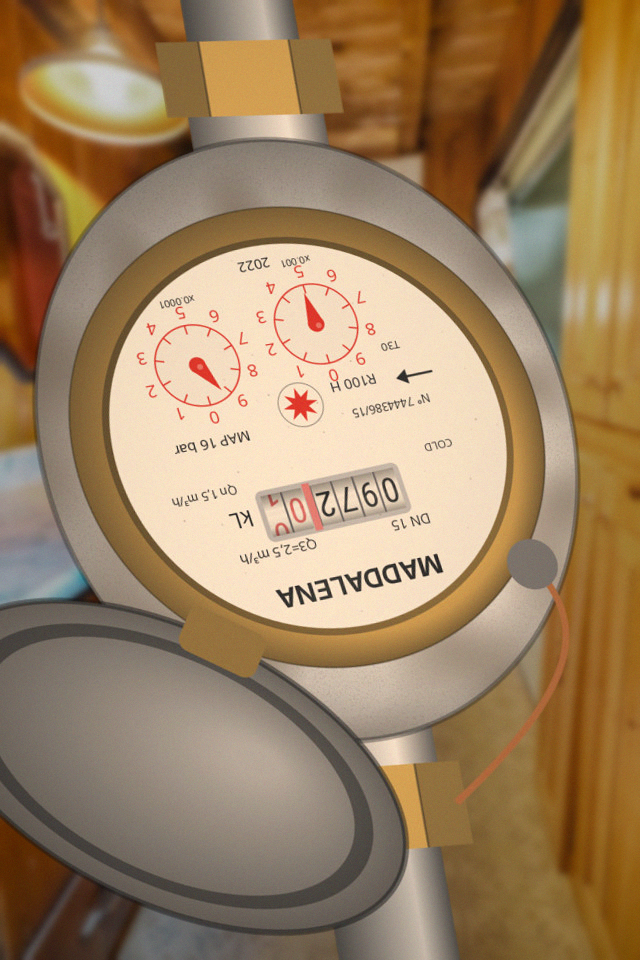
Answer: 972.0049 kL
